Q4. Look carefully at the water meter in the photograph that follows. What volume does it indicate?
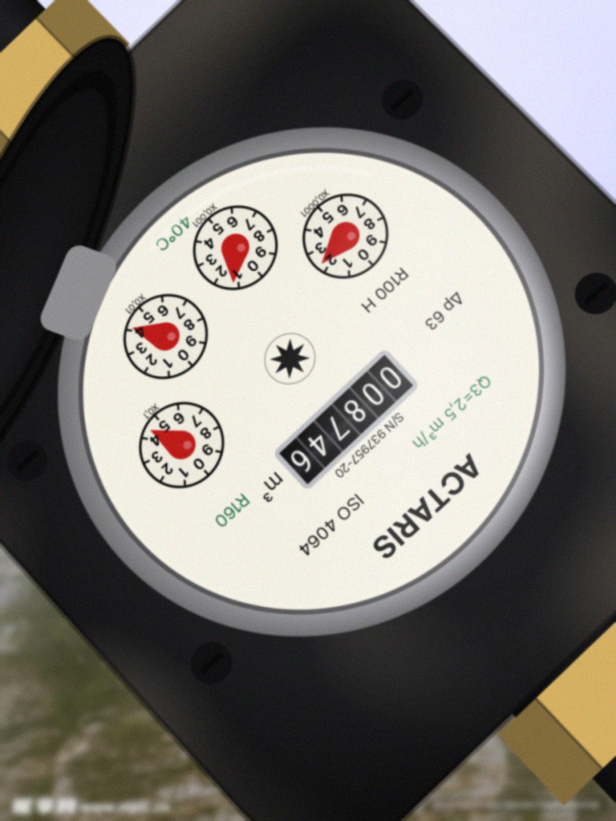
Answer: 8746.4412 m³
